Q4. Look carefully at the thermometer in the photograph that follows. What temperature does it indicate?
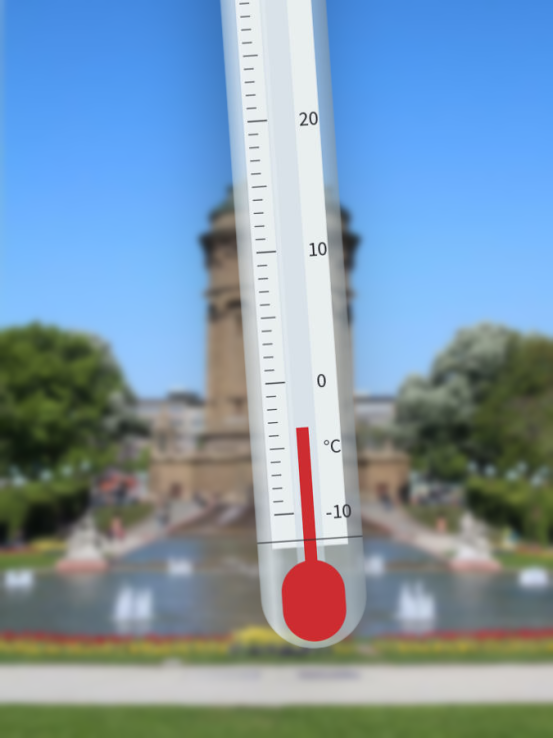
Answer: -3.5 °C
